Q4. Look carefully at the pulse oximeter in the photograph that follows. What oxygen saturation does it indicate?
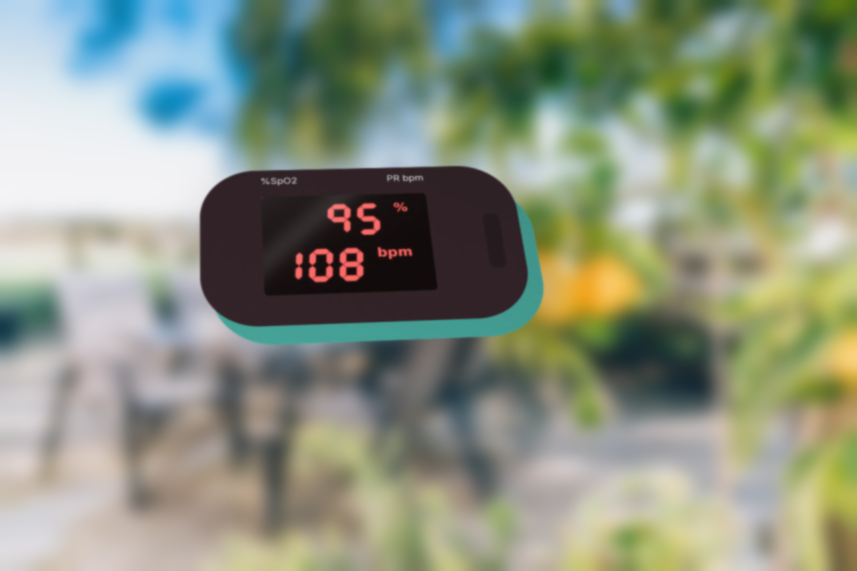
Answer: 95 %
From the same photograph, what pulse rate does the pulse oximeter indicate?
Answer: 108 bpm
